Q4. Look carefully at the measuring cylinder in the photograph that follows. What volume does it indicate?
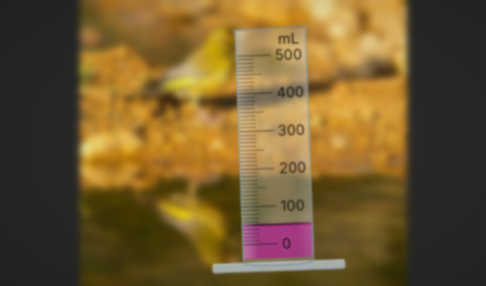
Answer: 50 mL
